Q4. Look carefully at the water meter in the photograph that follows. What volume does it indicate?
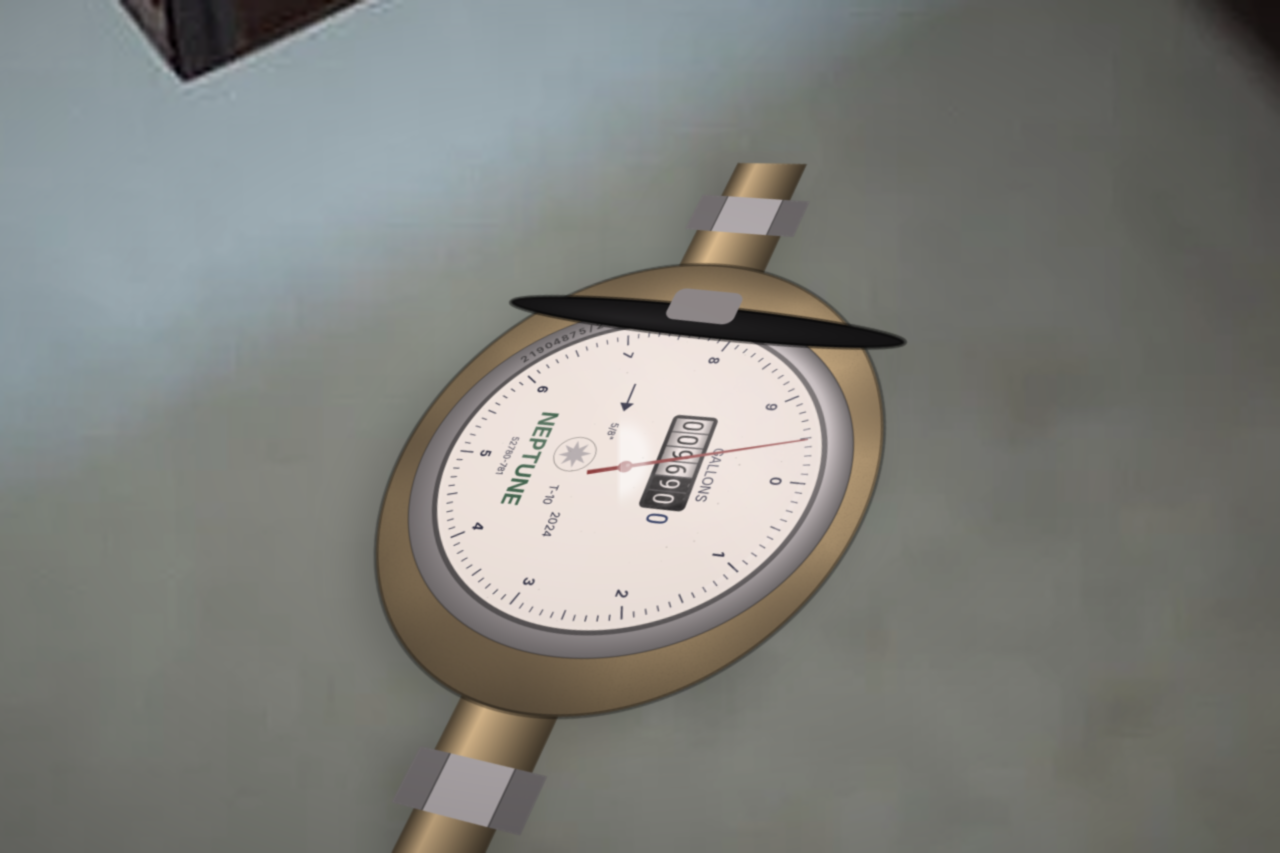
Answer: 96899.5 gal
